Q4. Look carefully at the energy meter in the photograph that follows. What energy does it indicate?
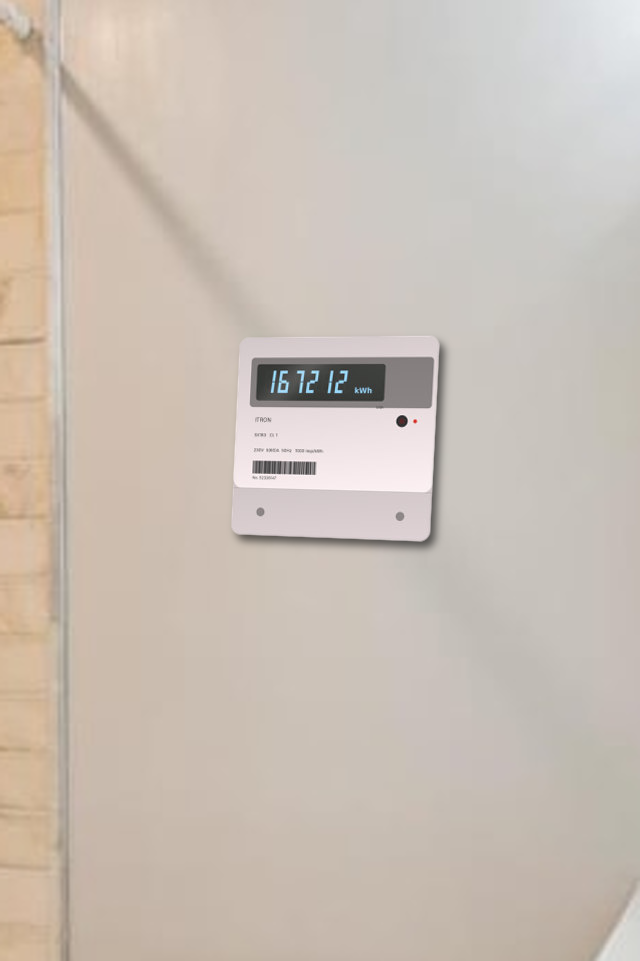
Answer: 167212 kWh
